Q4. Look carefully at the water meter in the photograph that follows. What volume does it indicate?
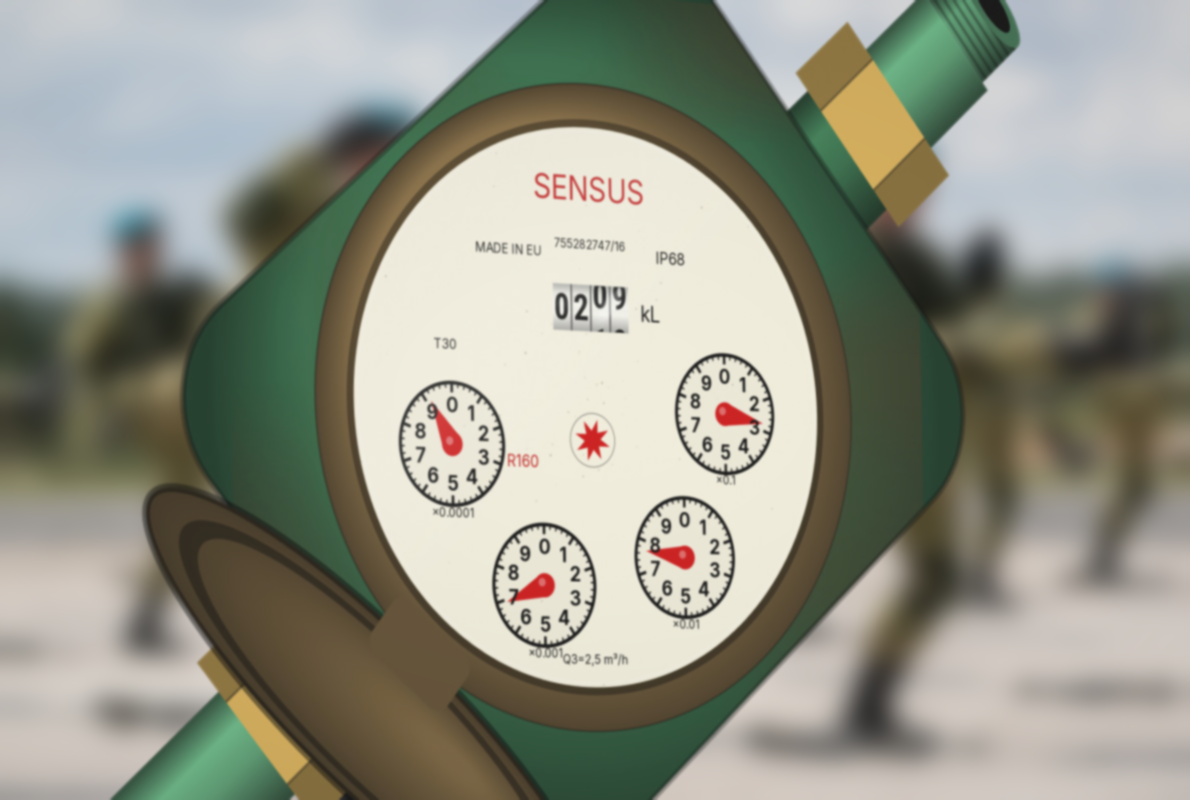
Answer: 209.2769 kL
